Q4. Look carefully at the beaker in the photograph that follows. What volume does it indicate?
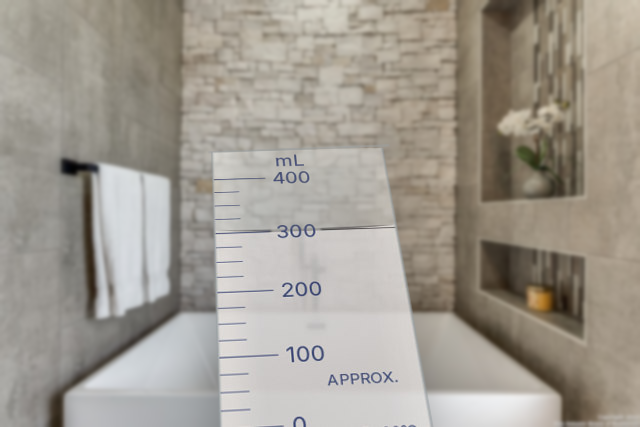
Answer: 300 mL
